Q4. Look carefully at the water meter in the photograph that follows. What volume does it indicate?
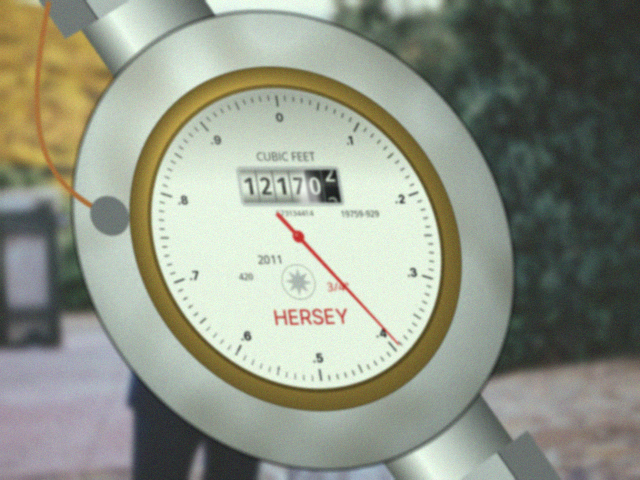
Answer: 121702.39 ft³
